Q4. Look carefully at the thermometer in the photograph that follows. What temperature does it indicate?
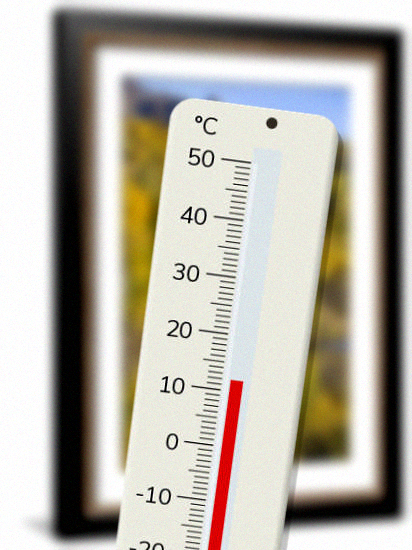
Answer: 12 °C
